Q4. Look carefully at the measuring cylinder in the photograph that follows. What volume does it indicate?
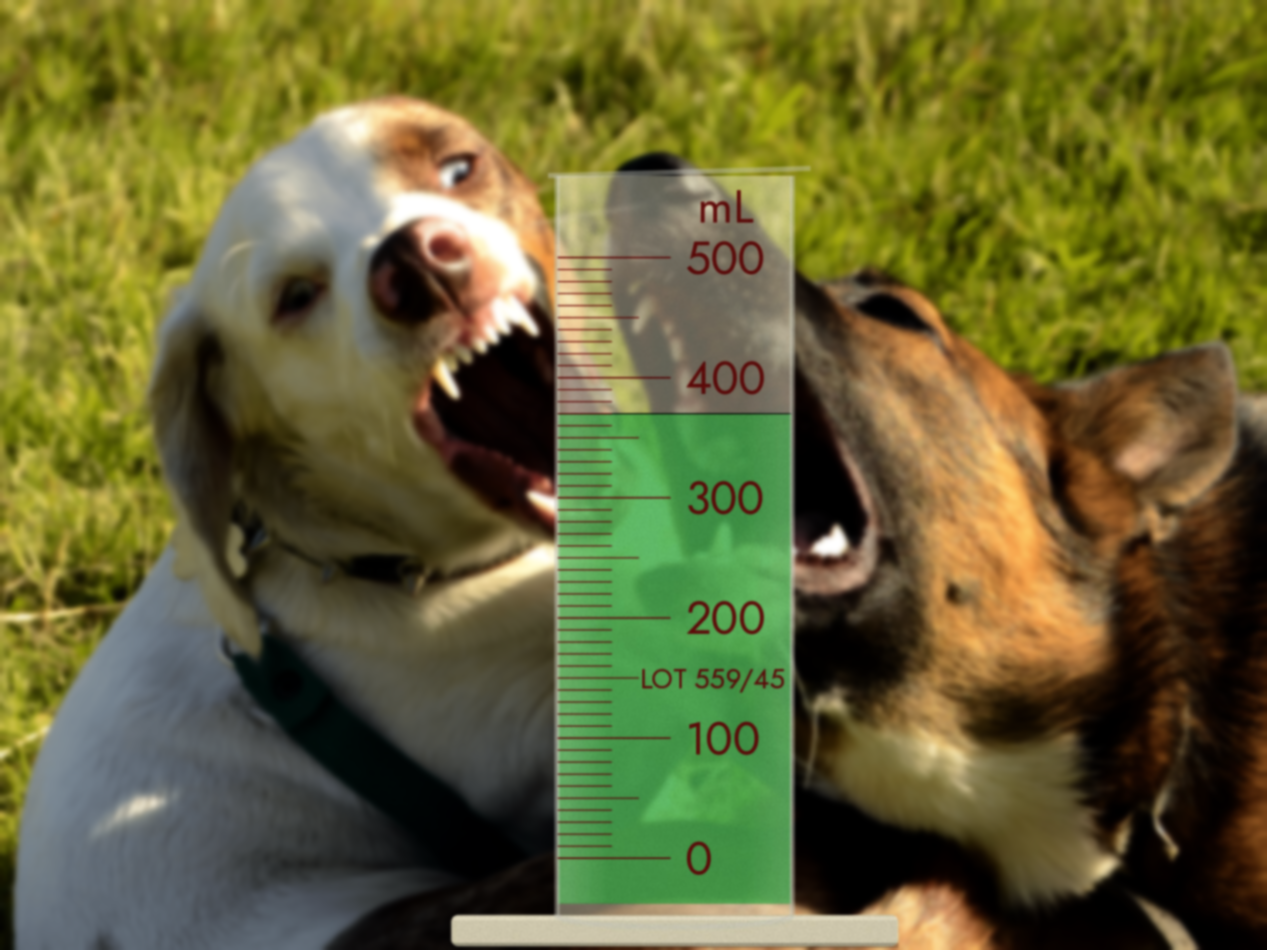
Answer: 370 mL
